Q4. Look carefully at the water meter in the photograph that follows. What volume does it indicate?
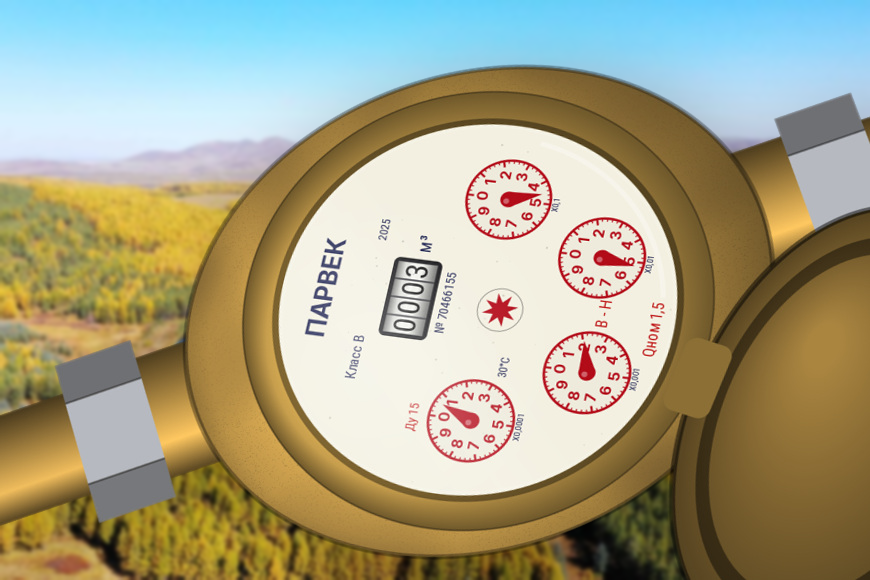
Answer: 3.4520 m³
